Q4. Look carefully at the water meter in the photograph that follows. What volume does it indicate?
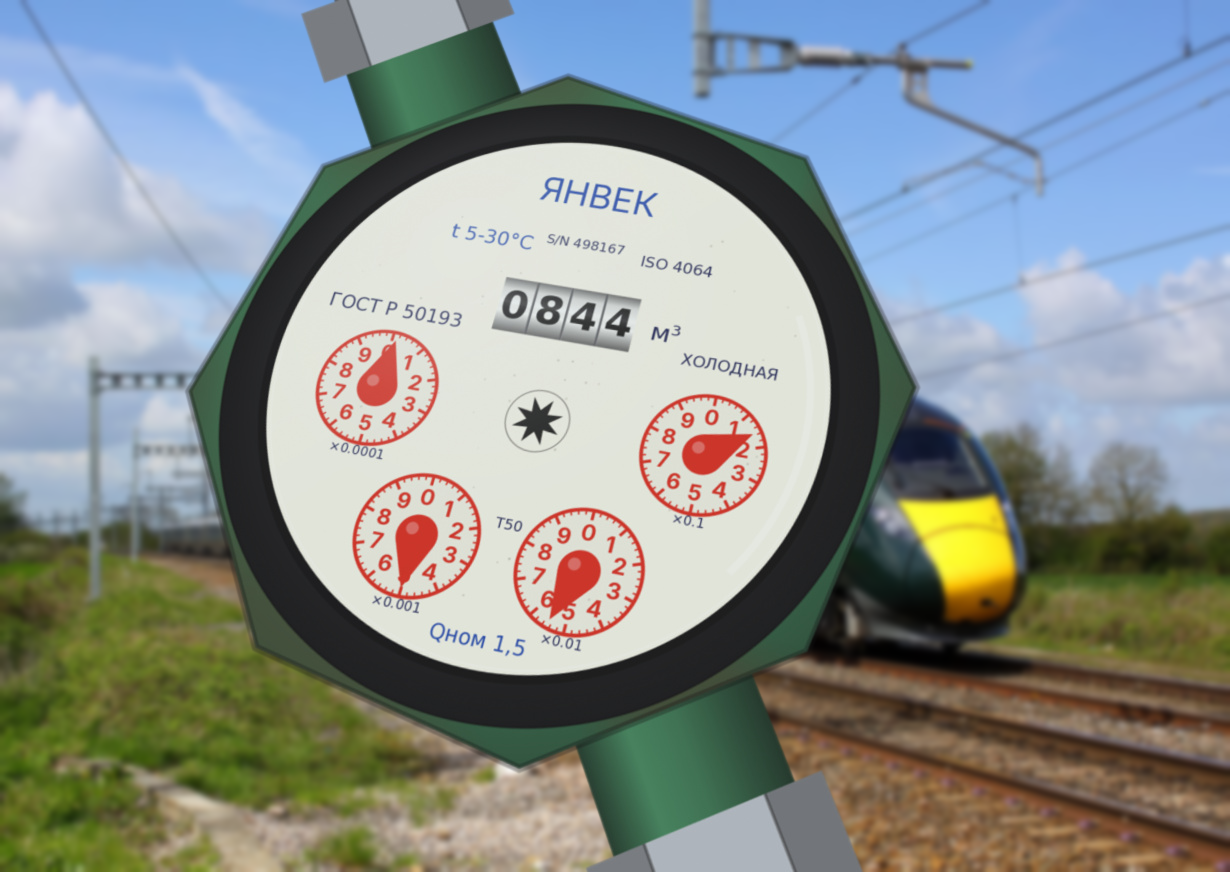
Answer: 844.1550 m³
